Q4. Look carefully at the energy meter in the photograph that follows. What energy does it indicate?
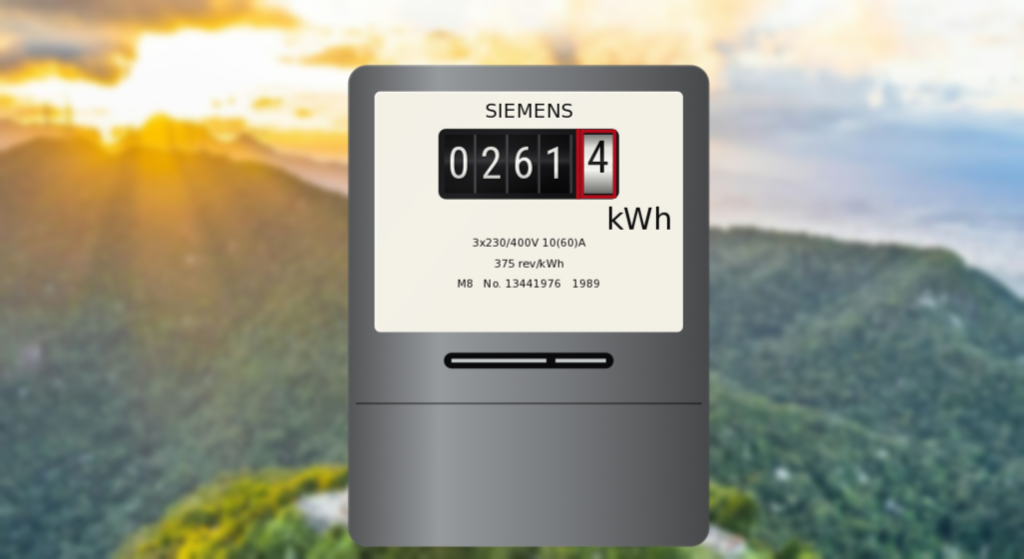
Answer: 261.4 kWh
